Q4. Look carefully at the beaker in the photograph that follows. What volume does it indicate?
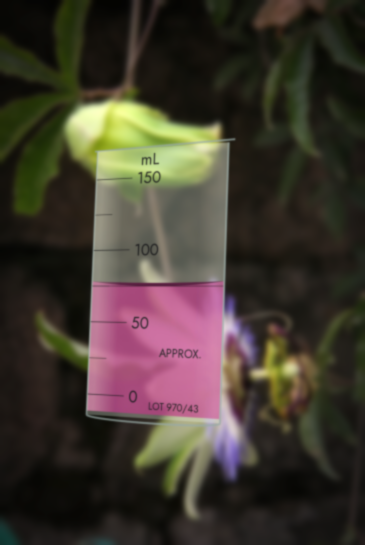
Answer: 75 mL
